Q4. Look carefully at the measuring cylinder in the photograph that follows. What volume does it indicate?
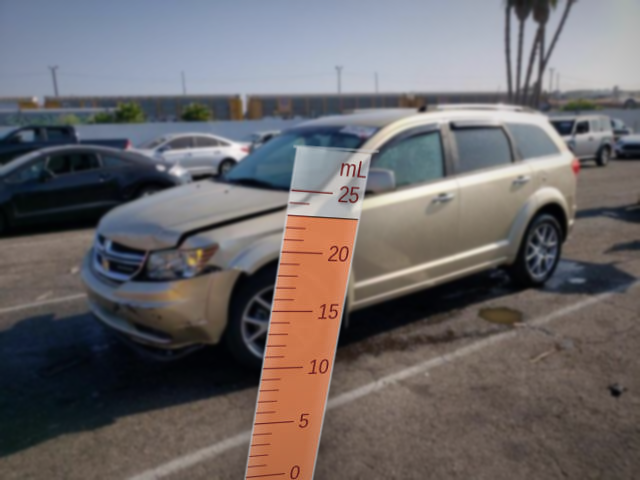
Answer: 23 mL
